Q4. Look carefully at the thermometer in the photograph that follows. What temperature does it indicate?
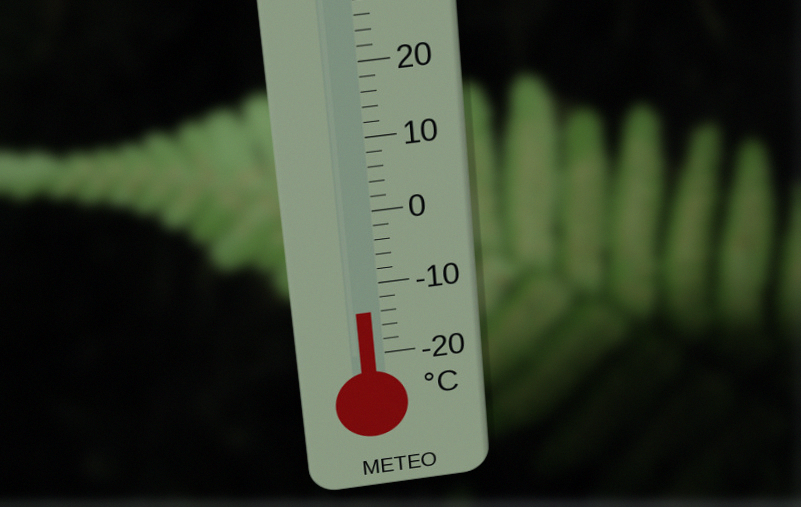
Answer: -14 °C
